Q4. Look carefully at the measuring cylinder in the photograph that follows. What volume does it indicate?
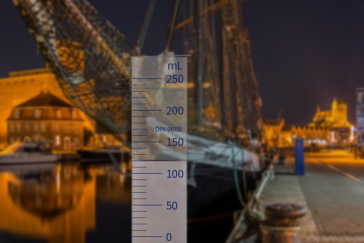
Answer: 120 mL
